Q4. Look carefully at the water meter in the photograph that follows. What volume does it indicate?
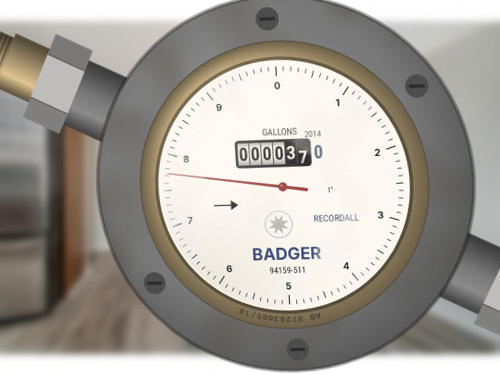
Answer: 367.7 gal
